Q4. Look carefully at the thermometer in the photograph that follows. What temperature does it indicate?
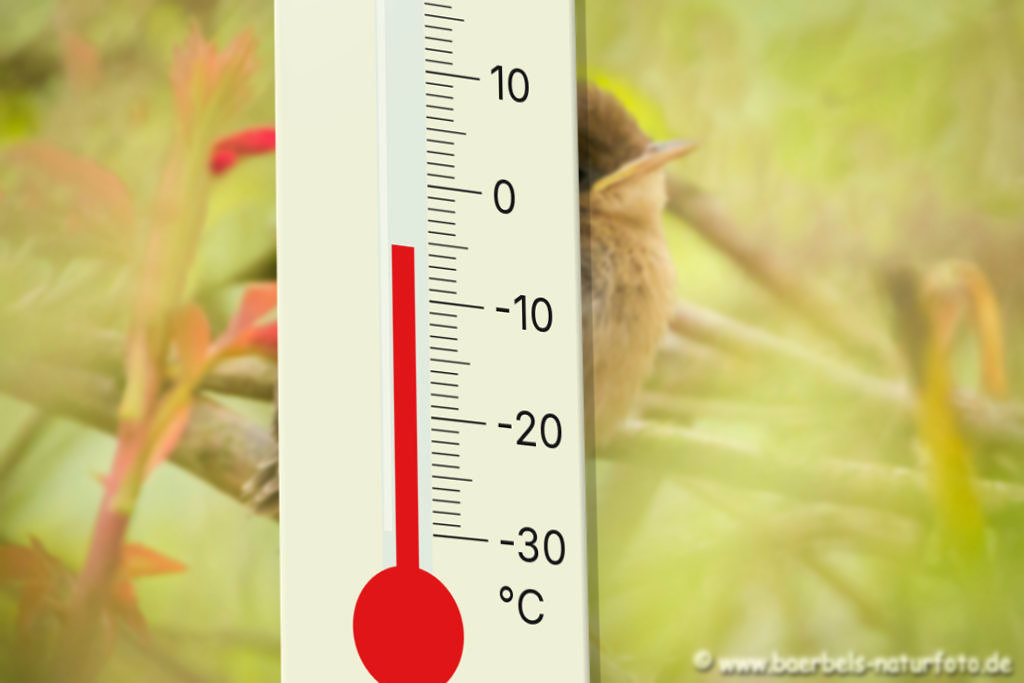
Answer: -5.5 °C
